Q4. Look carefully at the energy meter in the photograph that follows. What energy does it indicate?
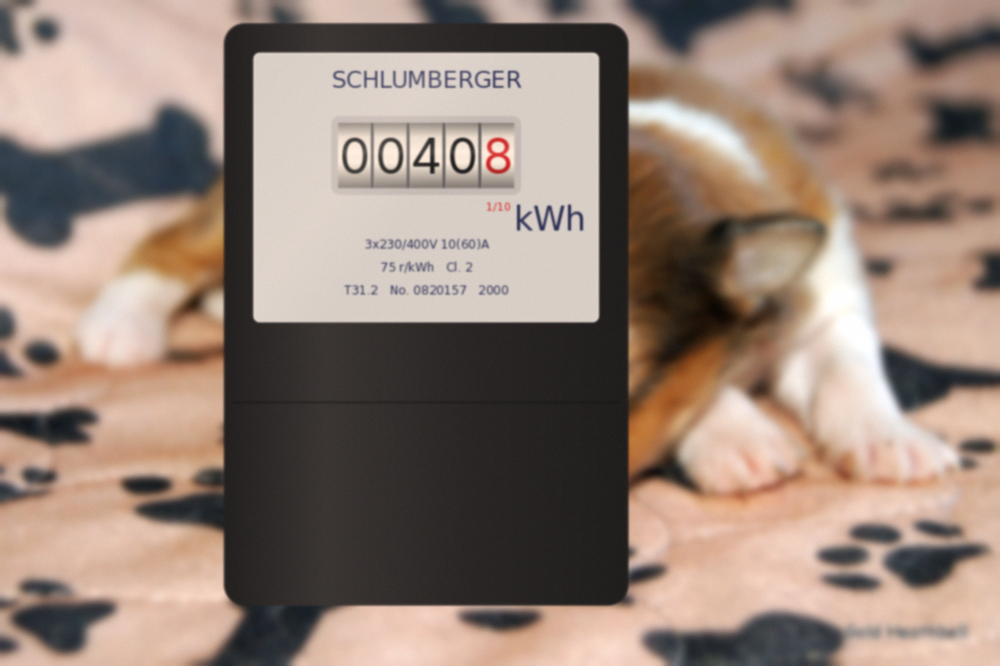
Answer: 40.8 kWh
